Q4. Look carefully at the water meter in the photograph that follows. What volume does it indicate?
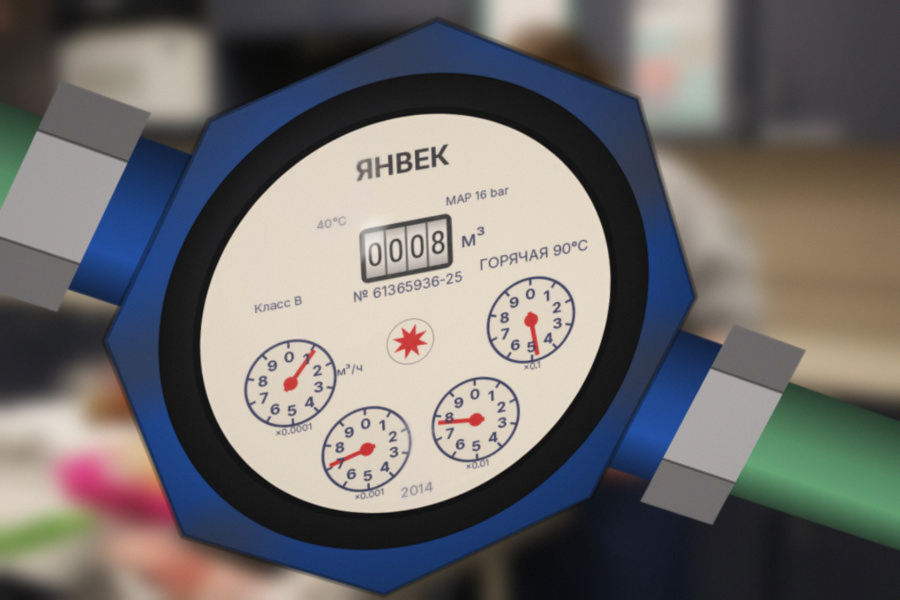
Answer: 8.4771 m³
